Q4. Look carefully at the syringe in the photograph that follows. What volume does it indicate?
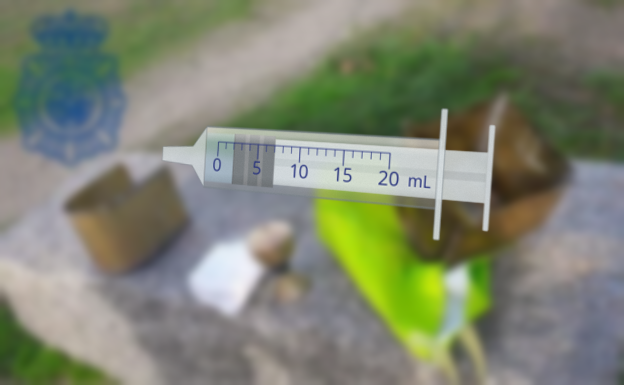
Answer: 2 mL
